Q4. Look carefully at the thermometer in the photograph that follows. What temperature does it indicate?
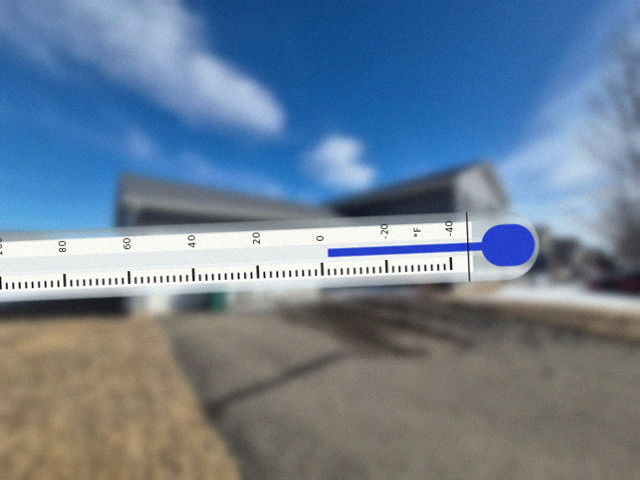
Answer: -2 °F
